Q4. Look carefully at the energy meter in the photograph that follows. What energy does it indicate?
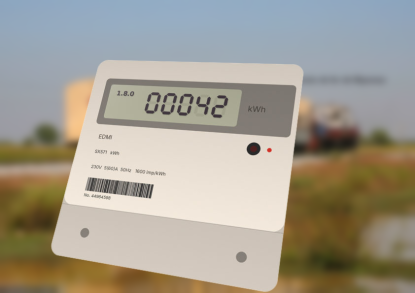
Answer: 42 kWh
